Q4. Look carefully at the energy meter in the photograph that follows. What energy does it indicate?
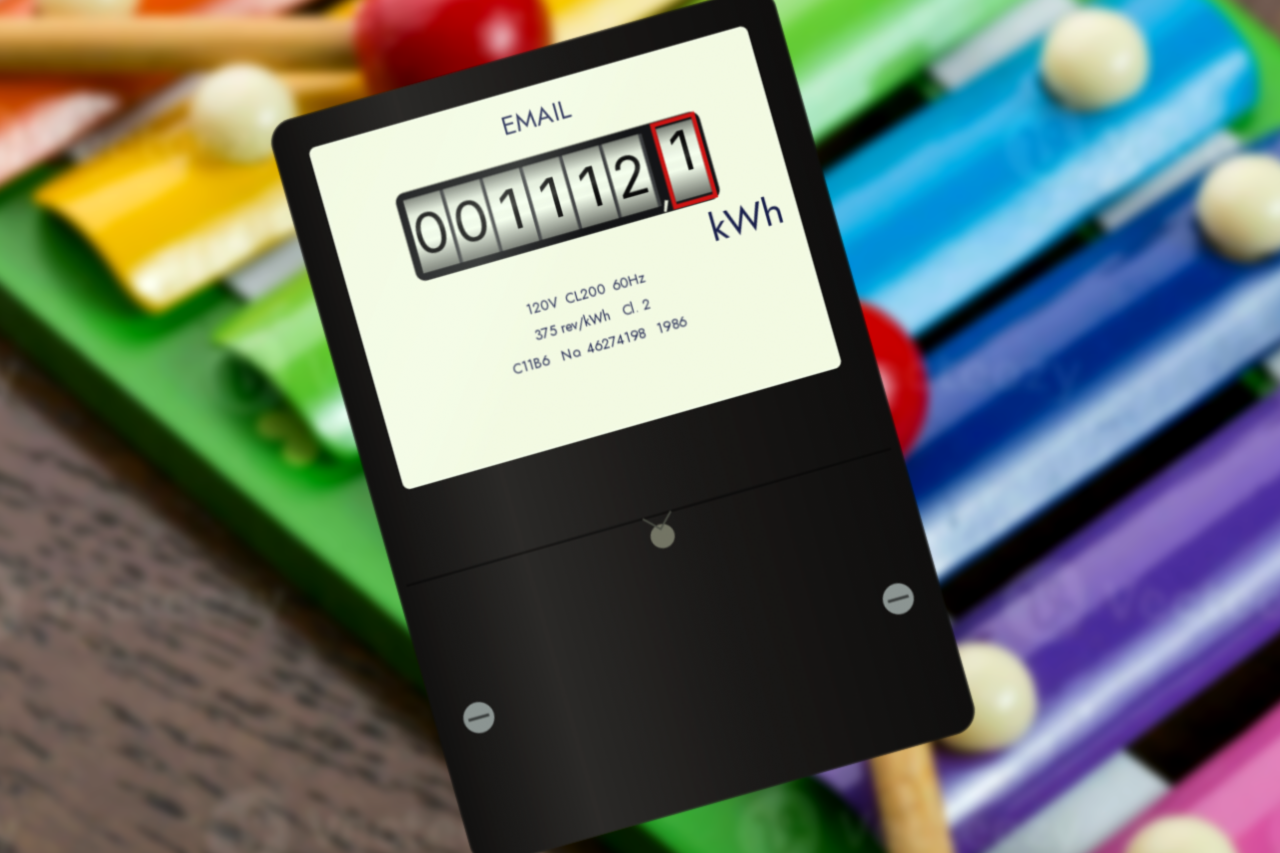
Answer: 1112.1 kWh
